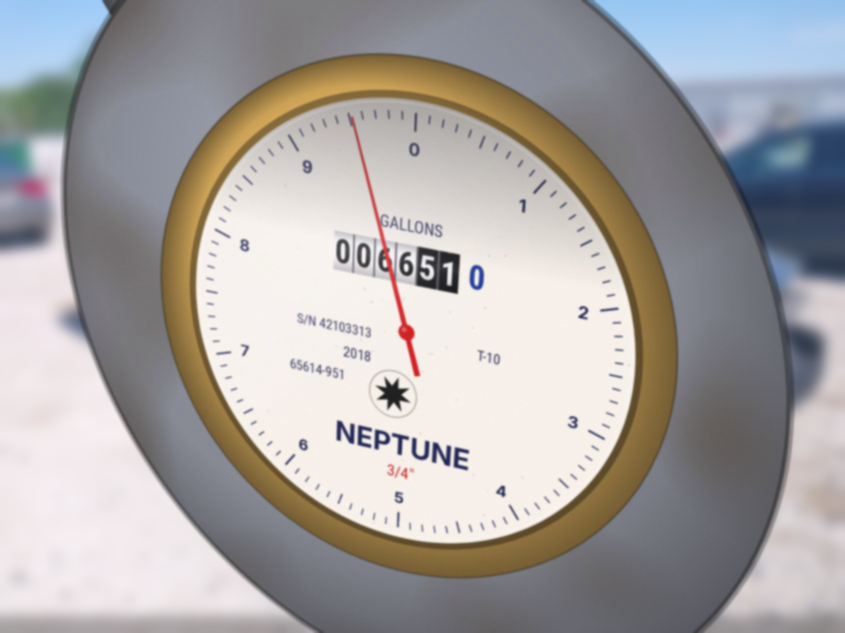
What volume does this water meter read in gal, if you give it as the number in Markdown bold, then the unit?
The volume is **66509.5** gal
